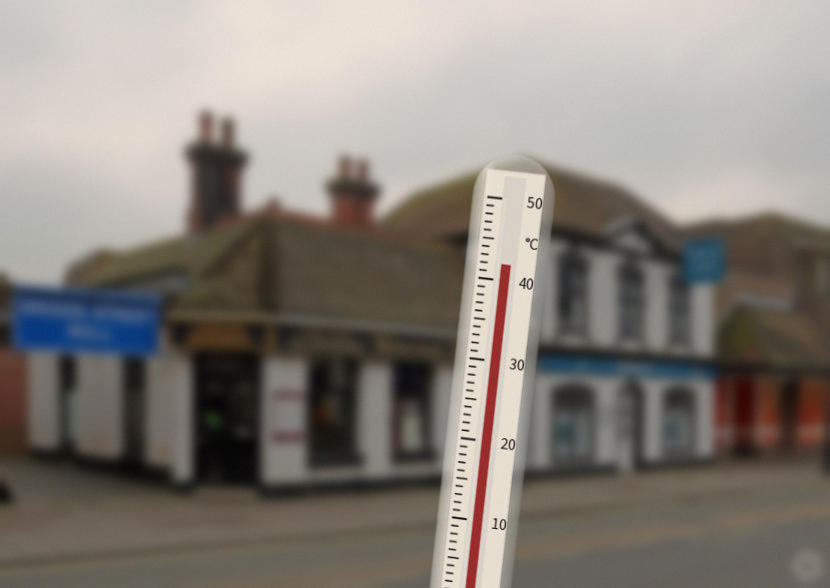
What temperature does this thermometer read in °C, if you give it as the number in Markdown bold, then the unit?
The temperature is **42** °C
